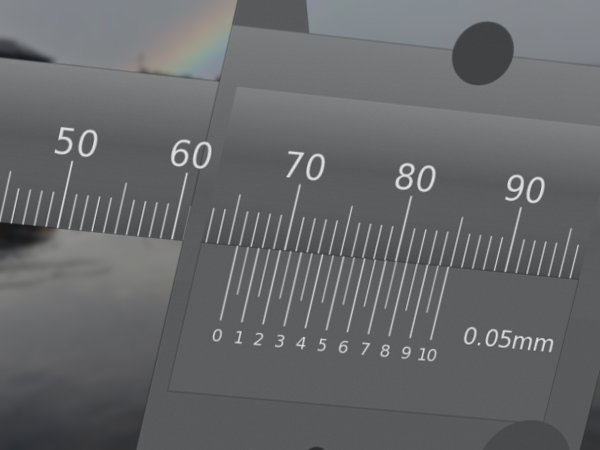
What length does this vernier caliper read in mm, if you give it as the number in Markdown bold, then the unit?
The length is **65.8** mm
